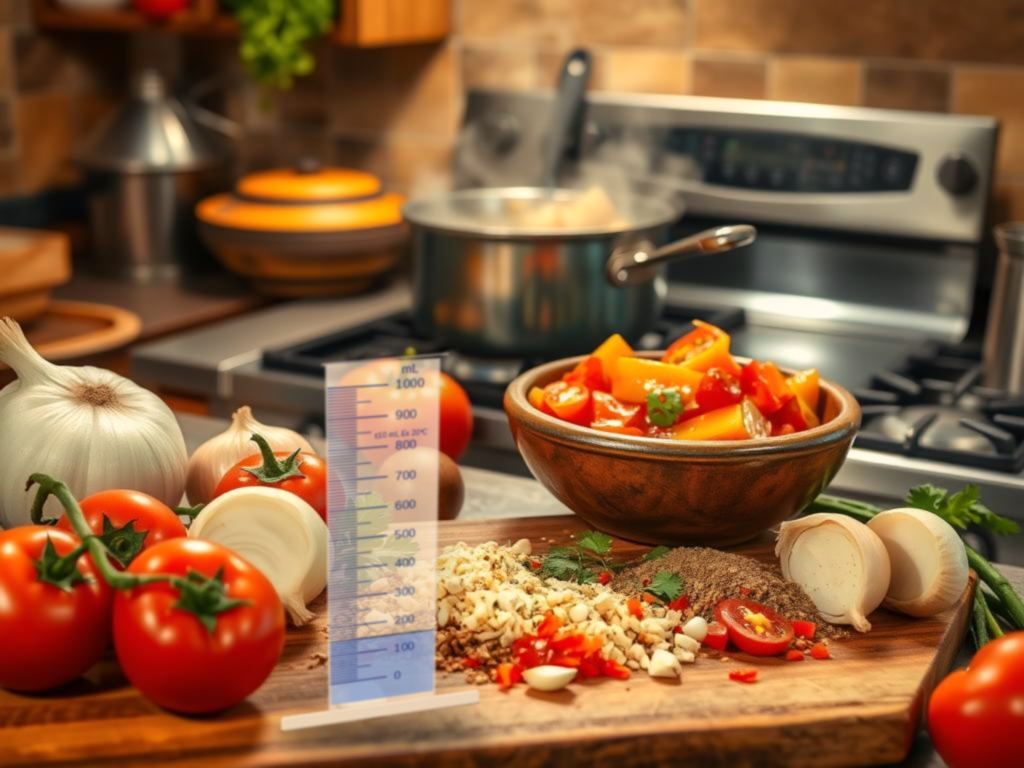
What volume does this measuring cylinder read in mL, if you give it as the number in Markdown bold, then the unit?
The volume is **150** mL
